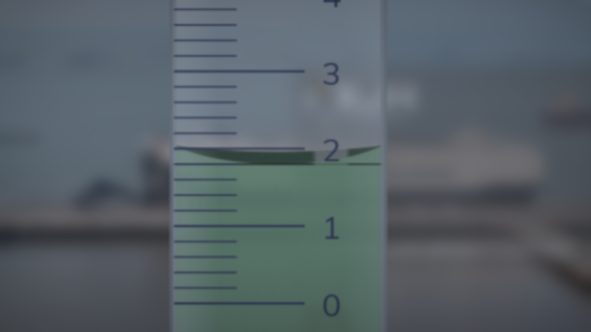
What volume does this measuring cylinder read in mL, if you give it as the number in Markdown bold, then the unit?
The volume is **1.8** mL
